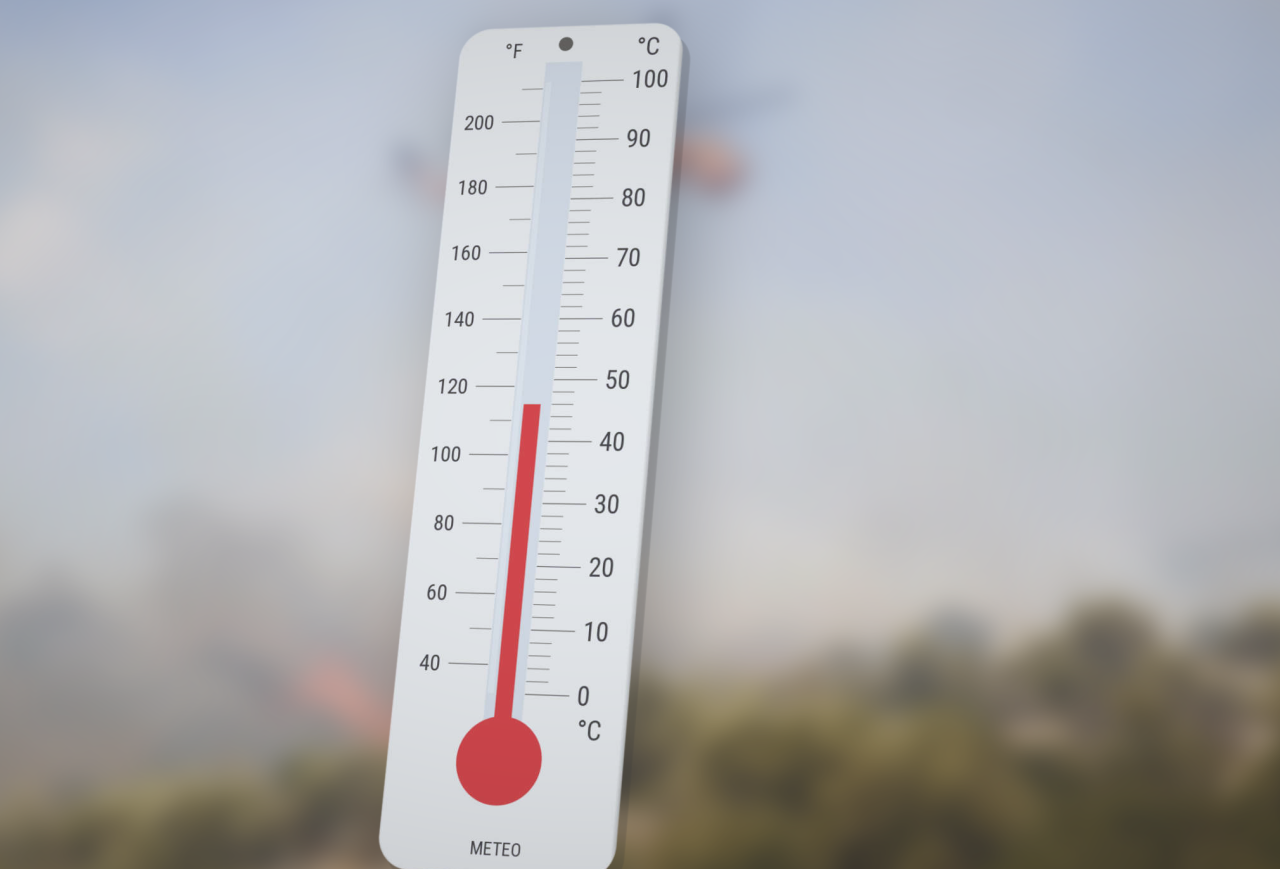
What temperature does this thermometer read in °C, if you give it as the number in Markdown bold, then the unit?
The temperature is **46** °C
